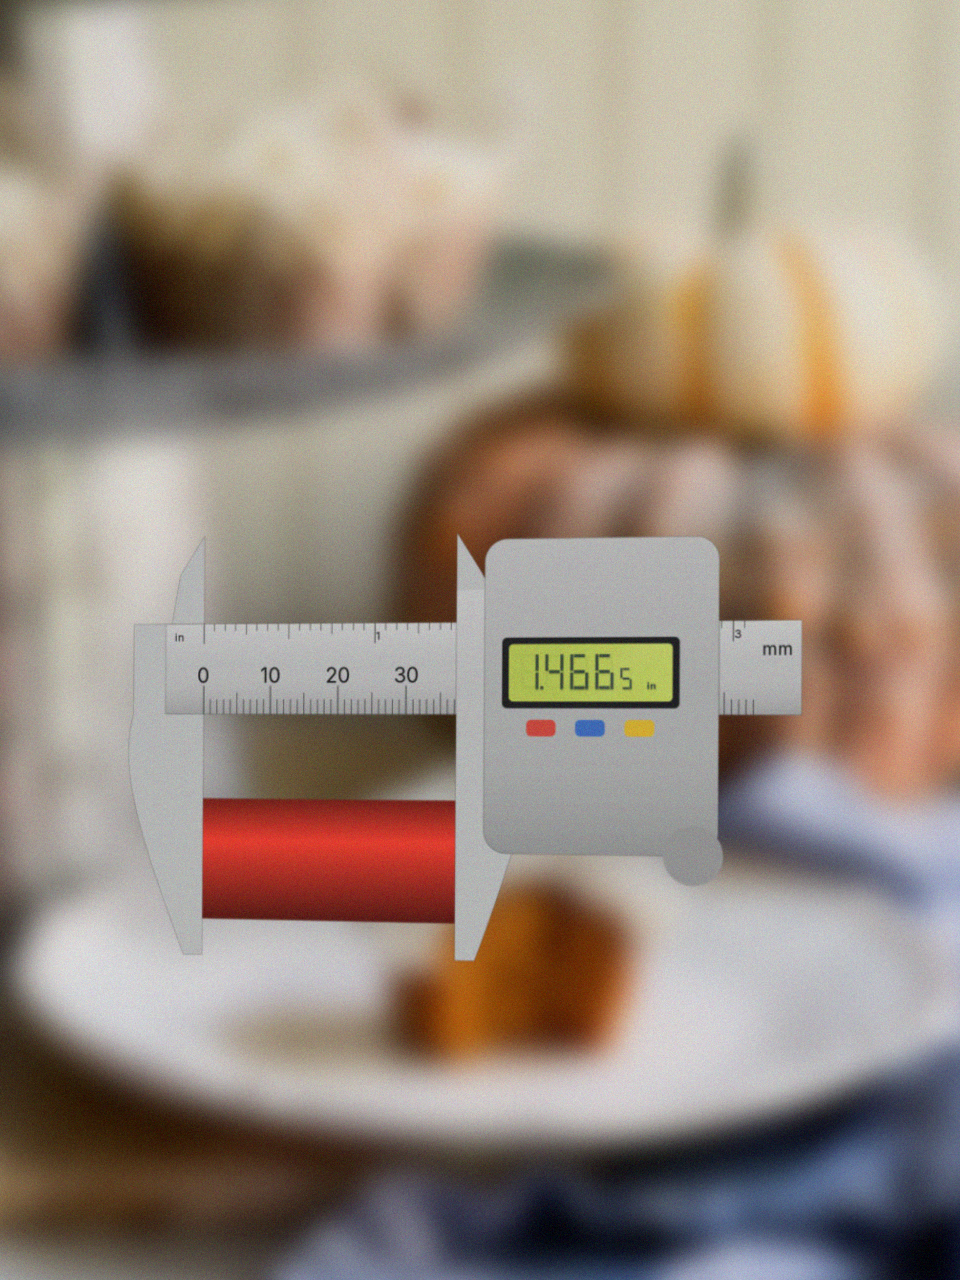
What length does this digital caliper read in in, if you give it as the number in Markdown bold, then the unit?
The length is **1.4665** in
